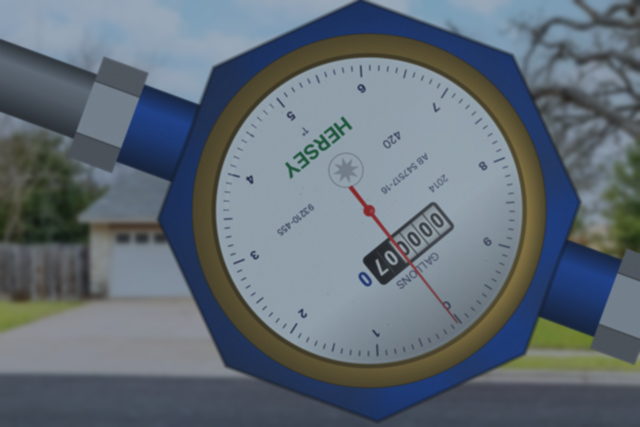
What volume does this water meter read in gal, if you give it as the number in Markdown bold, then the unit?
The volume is **70.0** gal
